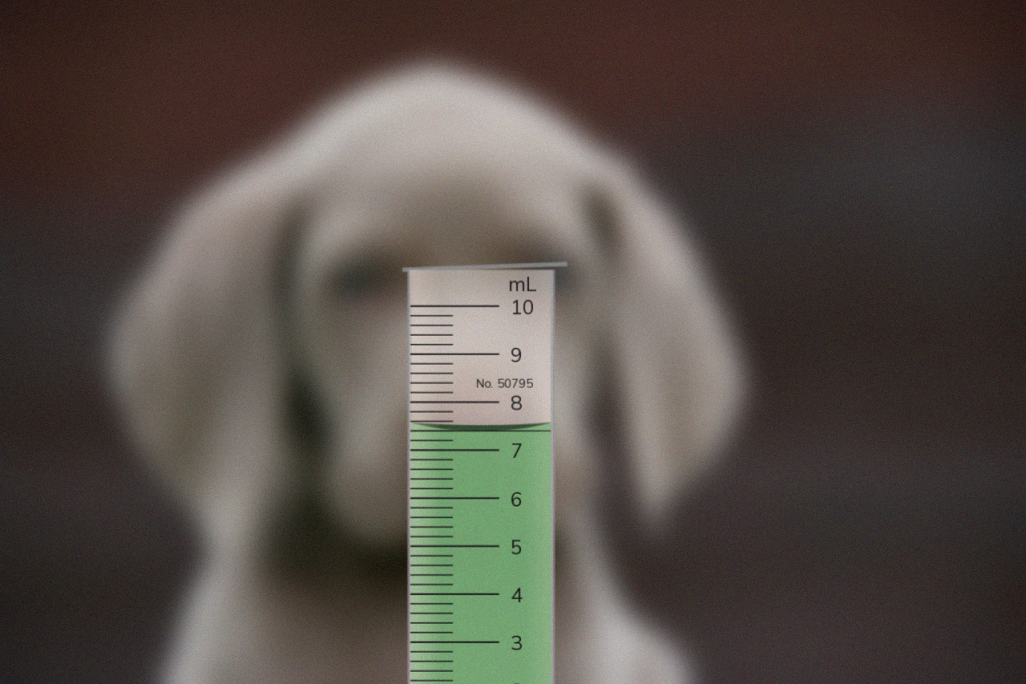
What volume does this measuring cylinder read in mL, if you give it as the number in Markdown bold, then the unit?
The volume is **7.4** mL
